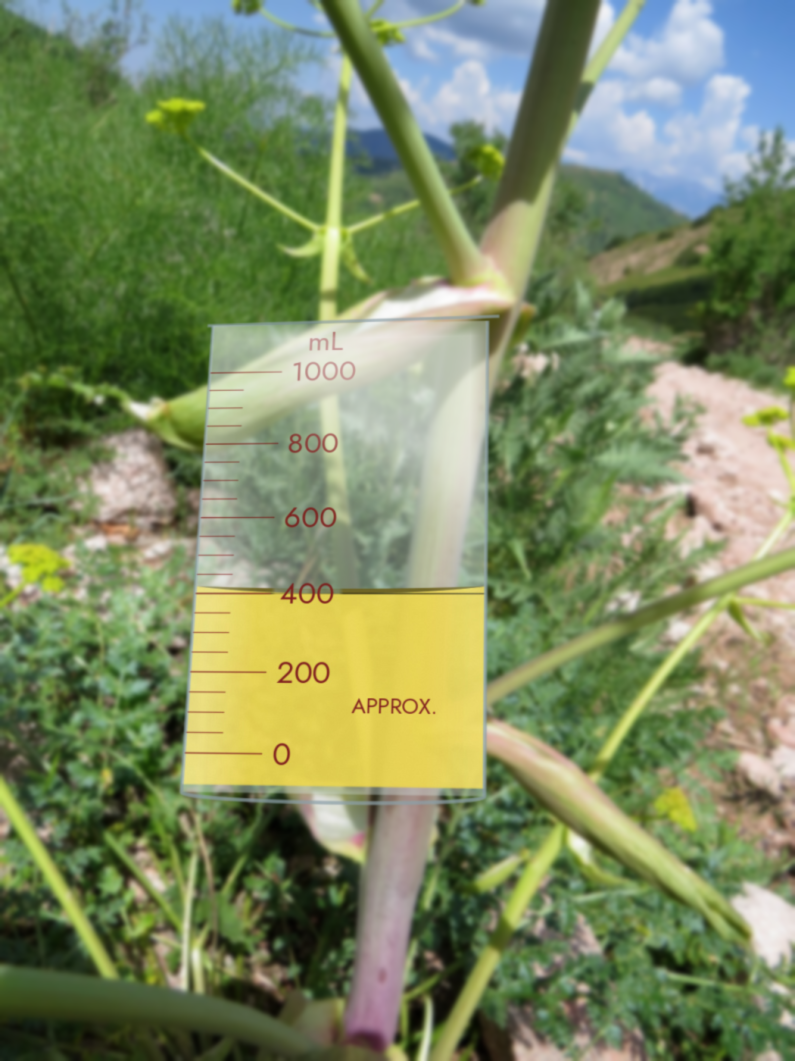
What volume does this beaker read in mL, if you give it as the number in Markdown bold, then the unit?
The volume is **400** mL
